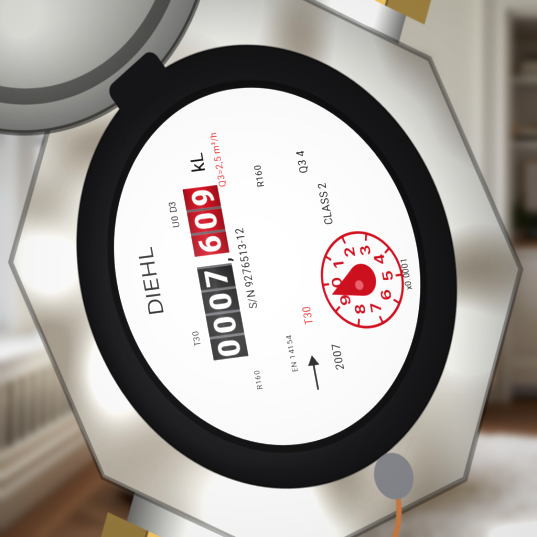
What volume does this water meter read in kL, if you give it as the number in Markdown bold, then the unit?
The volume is **7.6089** kL
